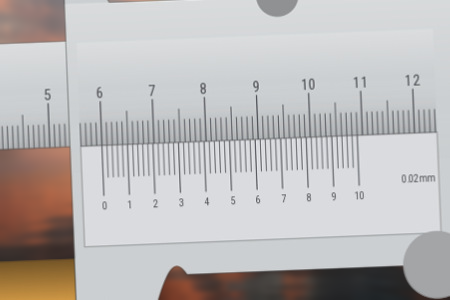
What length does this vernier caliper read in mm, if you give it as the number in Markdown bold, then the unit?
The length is **60.0** mm
